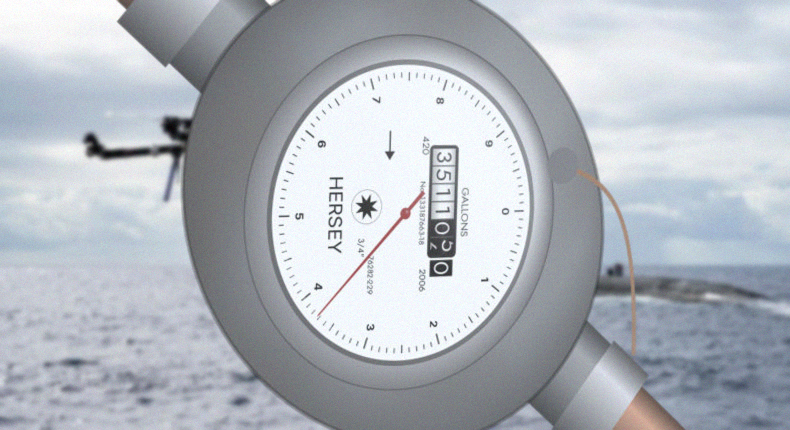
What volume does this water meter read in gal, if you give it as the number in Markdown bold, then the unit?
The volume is **3511053.7** gal
